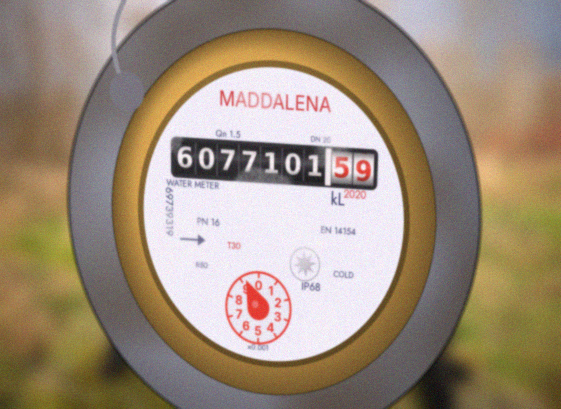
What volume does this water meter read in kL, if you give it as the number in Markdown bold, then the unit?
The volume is **6077101.589** kL
